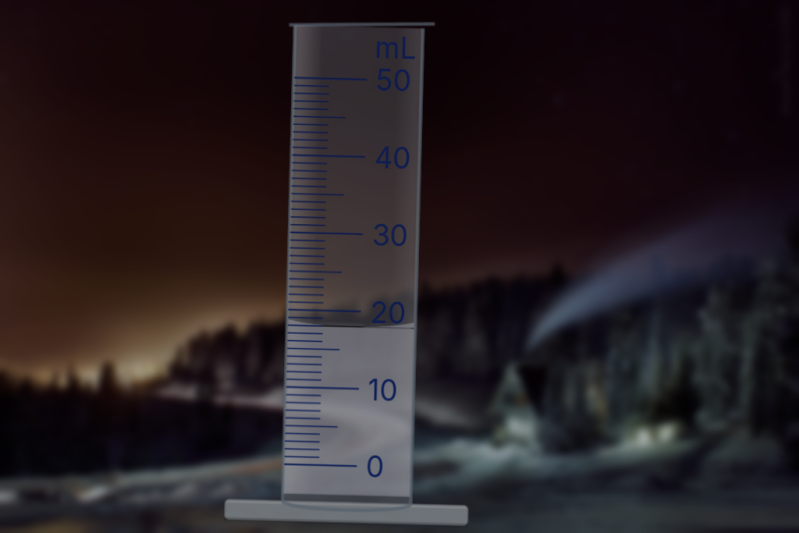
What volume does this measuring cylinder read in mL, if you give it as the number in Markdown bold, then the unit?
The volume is **18** mL
